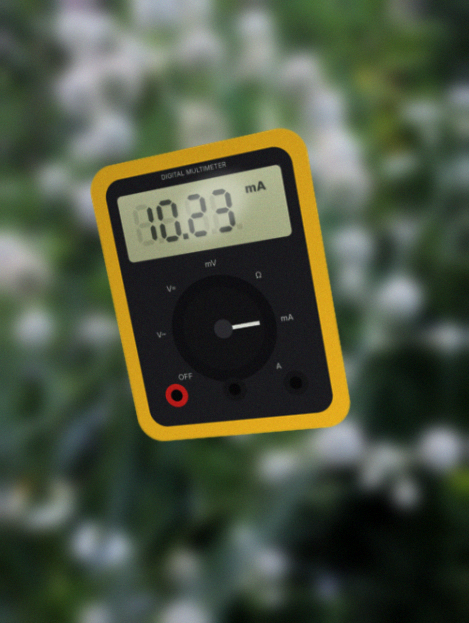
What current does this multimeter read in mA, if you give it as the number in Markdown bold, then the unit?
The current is **10.23** mA
